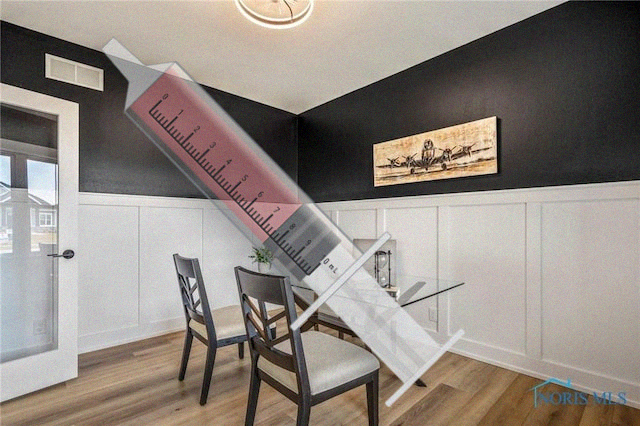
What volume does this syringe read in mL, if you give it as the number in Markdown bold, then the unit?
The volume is **7.6** mL
